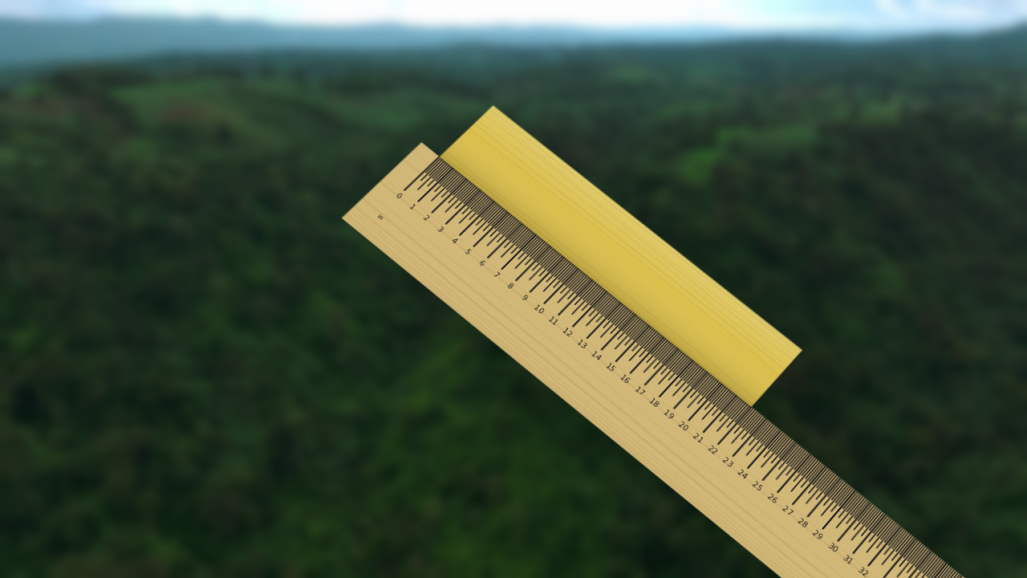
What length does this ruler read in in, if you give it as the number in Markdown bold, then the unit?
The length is **22** in
